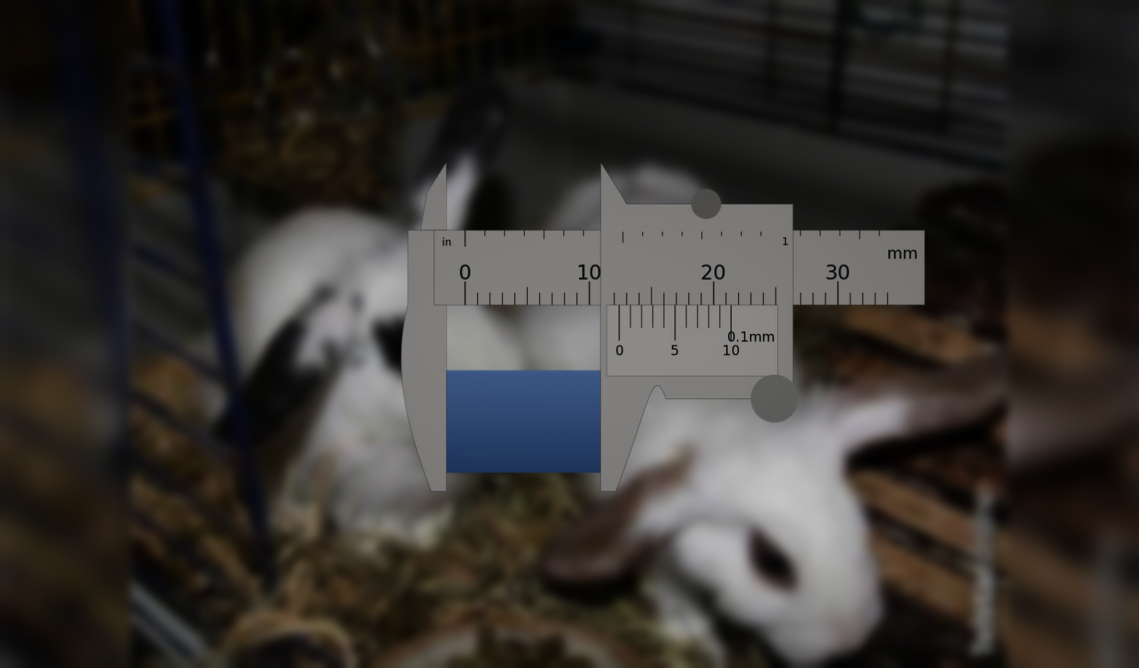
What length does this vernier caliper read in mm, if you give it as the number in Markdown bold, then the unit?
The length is **12.4** mm
